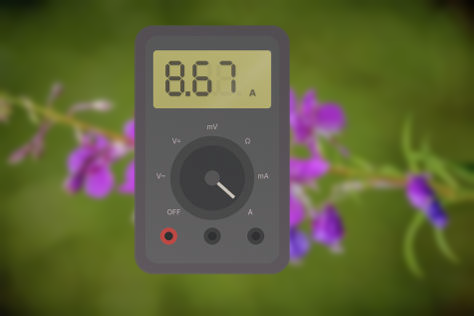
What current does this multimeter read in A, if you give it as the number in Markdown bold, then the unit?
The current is **8.67** A
